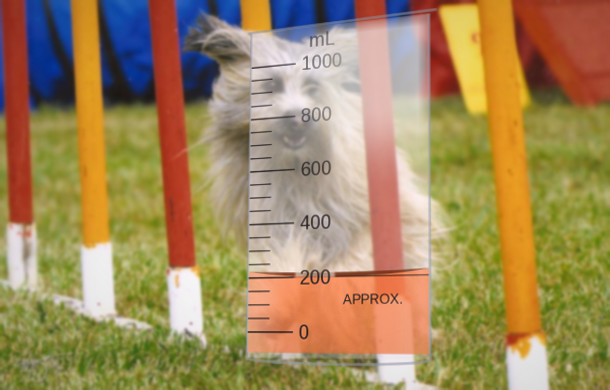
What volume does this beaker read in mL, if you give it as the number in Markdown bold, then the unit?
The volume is **200** mL
